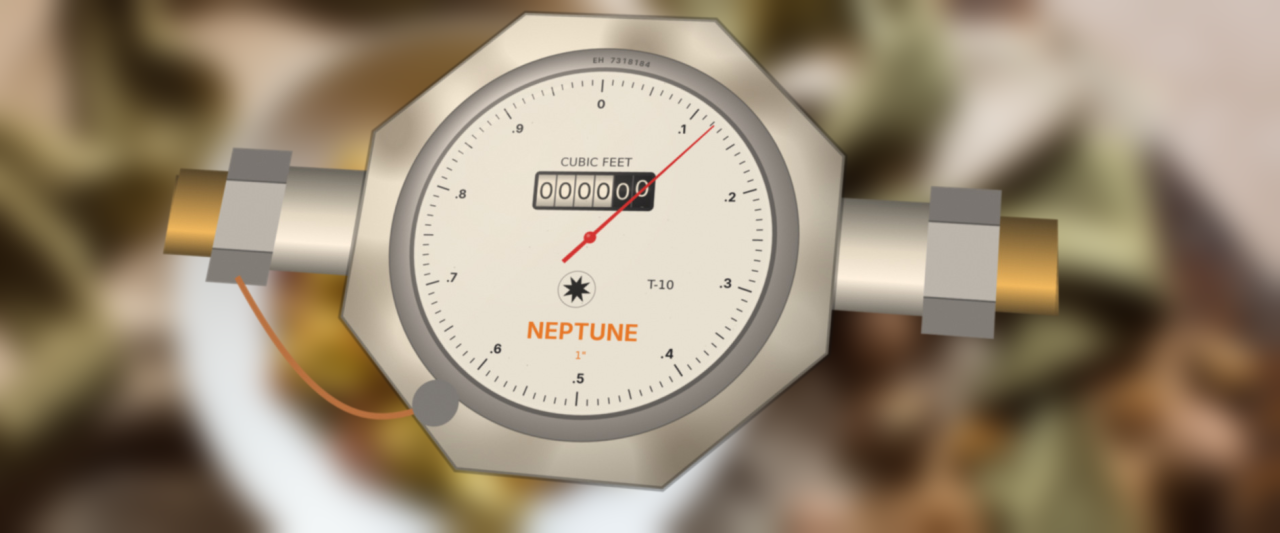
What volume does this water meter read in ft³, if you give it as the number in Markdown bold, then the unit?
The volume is **0.12** ft³
